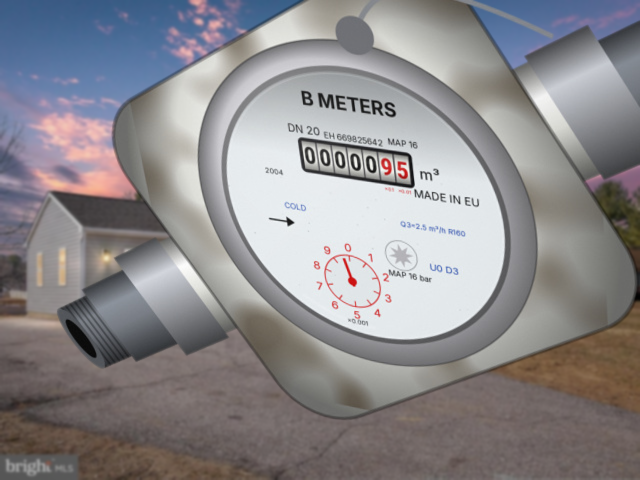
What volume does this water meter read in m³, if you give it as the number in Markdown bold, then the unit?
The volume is **0.949** m³
